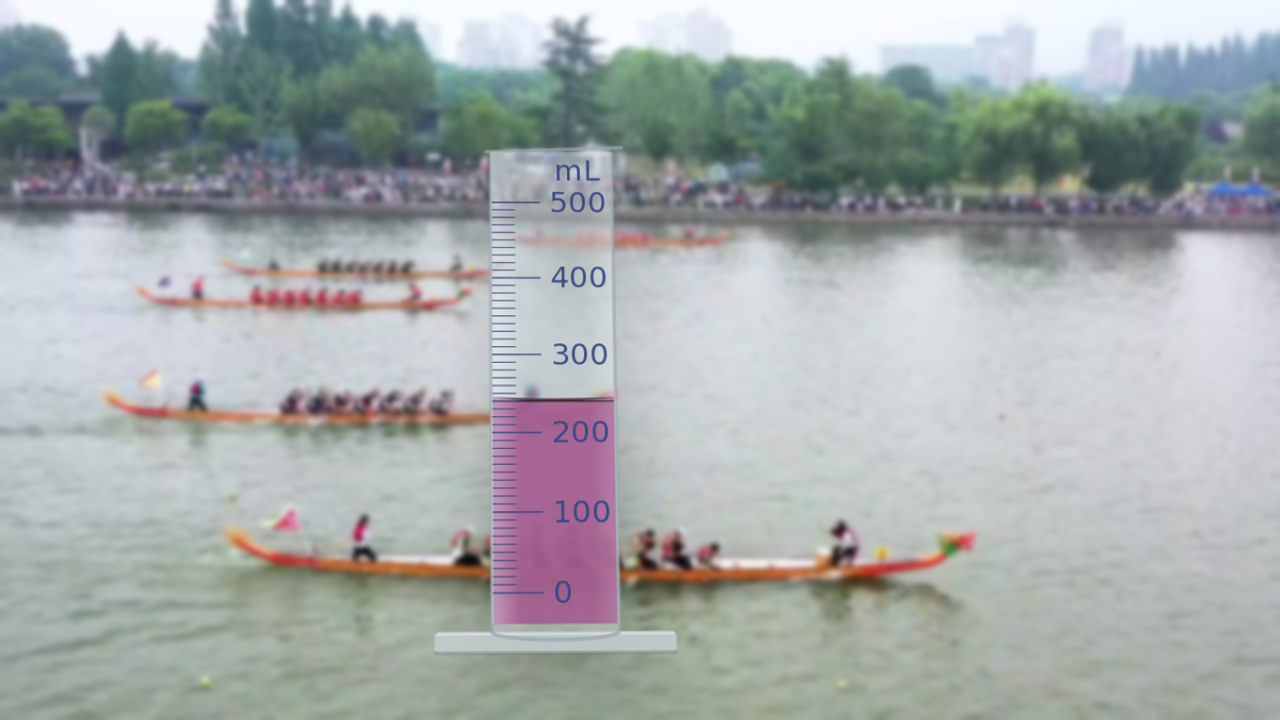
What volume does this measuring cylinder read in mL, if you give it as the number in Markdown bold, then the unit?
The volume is **240** mL
